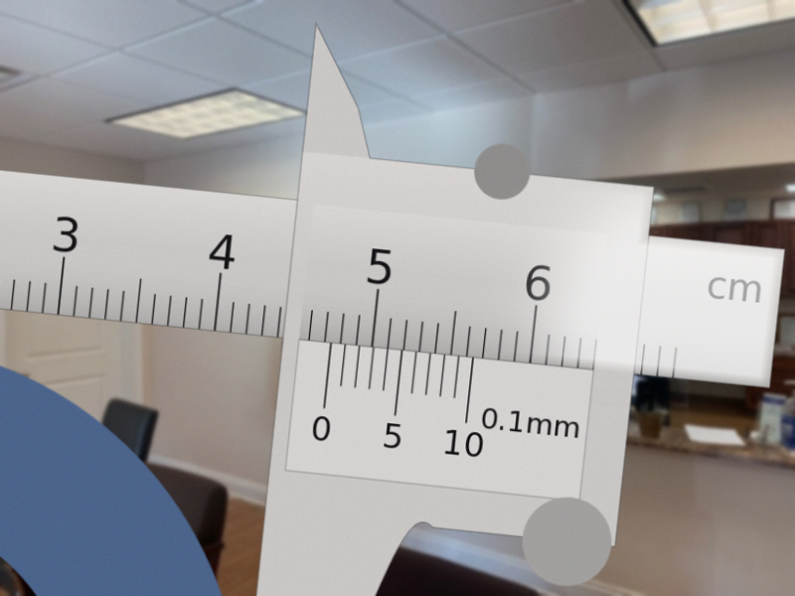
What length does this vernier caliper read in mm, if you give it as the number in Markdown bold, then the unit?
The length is **47.4** mm
